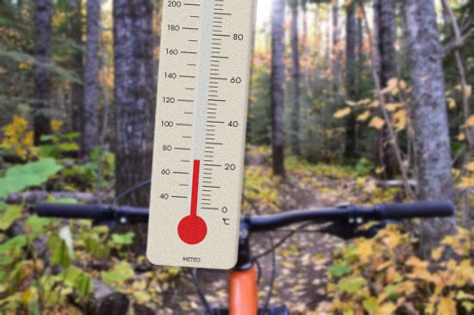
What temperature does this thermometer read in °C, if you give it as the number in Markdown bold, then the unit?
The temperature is **22** °C
